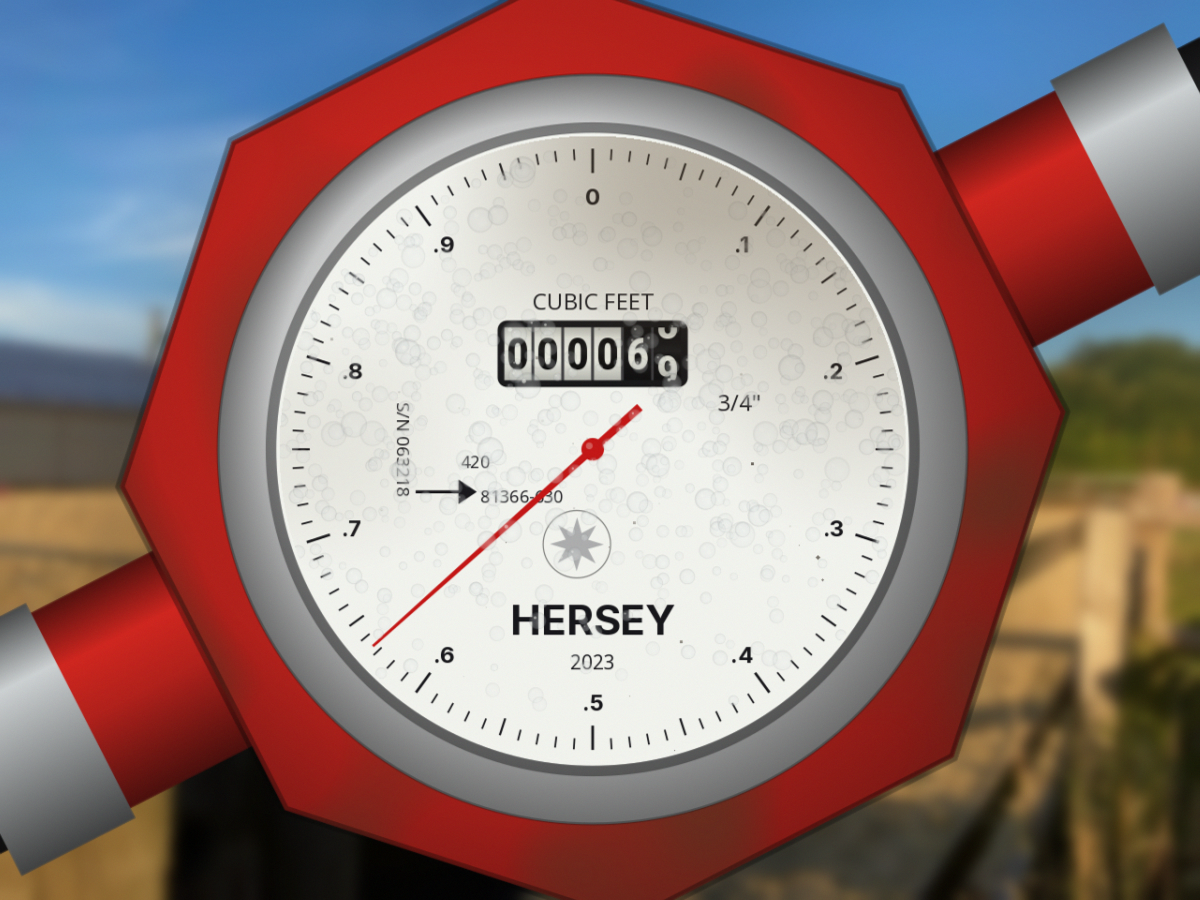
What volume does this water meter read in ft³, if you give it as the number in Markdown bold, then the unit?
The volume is **68.63** ft³
